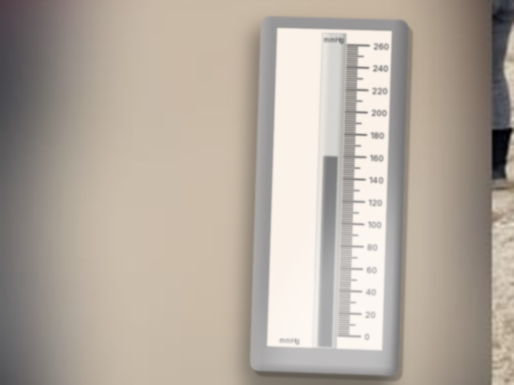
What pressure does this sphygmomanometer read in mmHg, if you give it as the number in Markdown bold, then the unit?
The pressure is **160** mmHg
